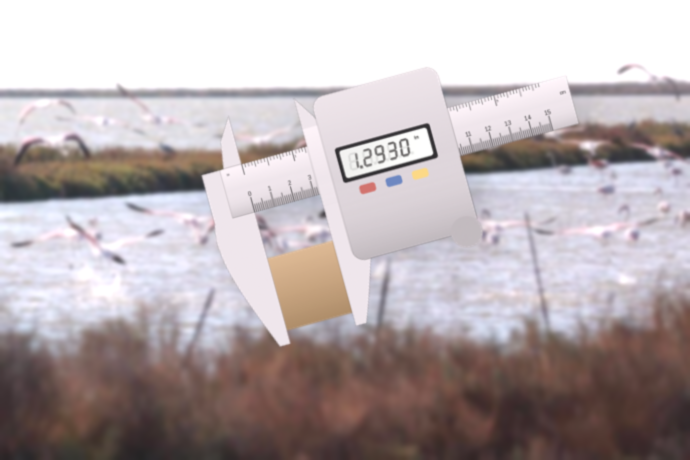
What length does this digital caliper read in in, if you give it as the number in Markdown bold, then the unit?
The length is **1.2930** in
